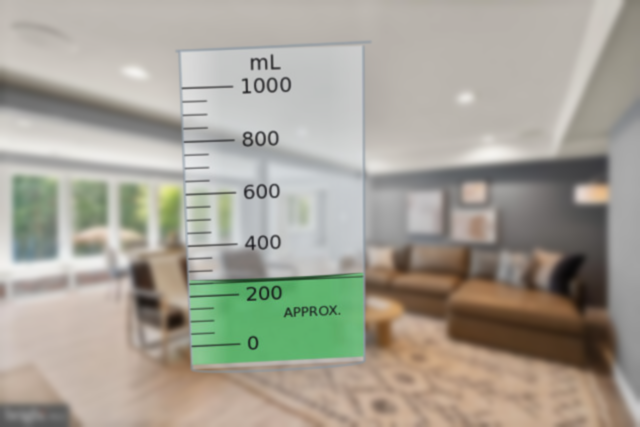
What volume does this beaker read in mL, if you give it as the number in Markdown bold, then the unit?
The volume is **250** mL
